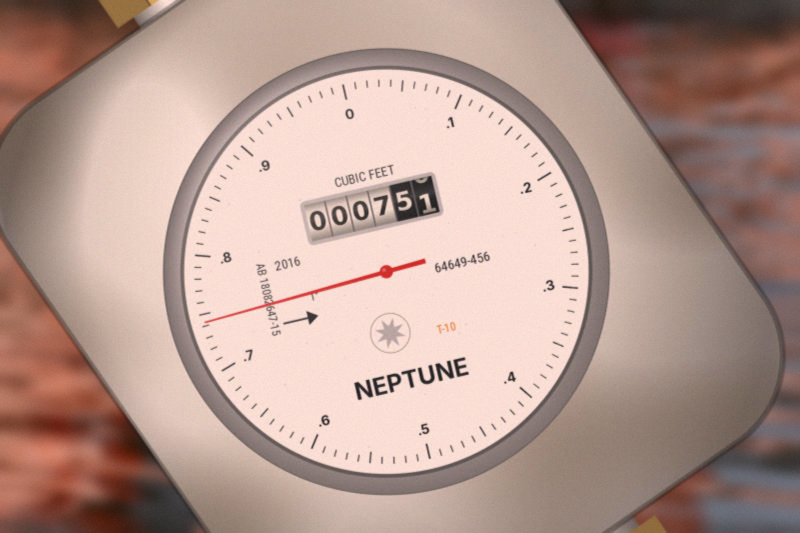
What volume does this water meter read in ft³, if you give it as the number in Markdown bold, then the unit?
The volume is **750.74** ft³
